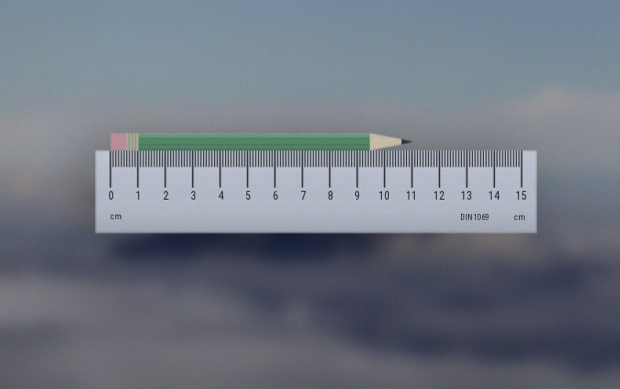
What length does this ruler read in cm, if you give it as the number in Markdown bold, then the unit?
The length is **11** cm
